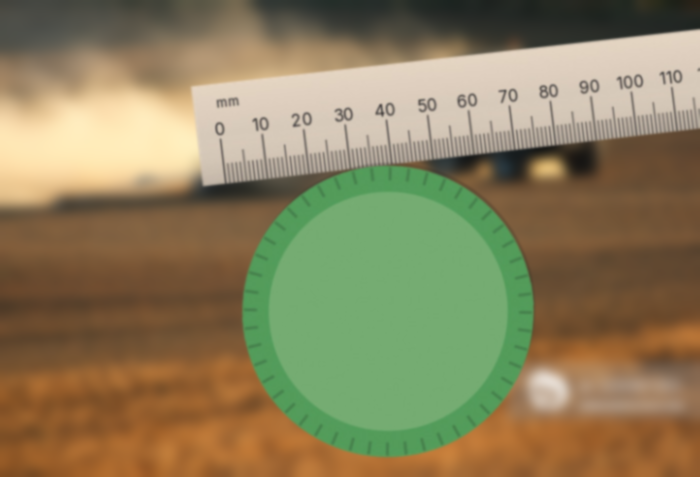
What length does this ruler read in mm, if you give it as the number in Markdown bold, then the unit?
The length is **70** mm
